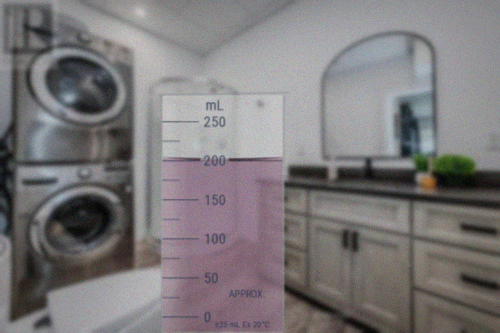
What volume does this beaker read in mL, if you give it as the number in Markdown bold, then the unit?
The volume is **200** mL
